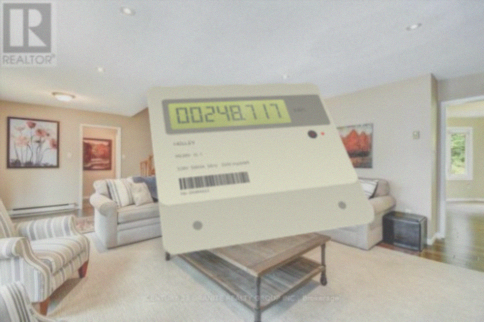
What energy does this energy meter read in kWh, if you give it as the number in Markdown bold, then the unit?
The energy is **248.717** kWh
